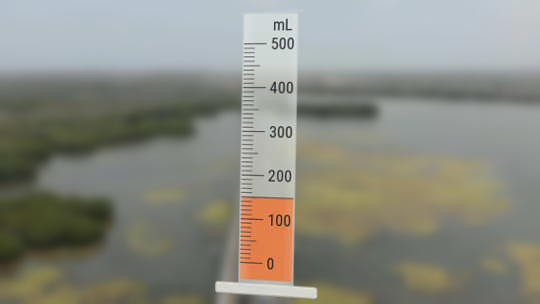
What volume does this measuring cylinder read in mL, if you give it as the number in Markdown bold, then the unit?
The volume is **150** mL
